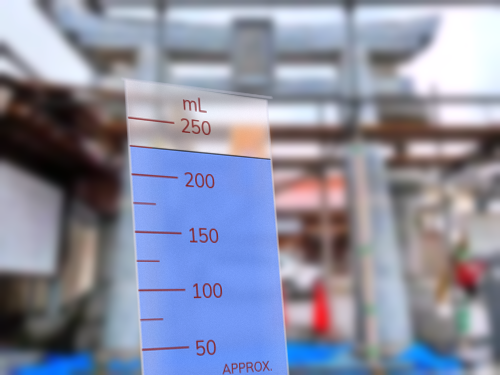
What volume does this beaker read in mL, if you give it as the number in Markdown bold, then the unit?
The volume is **225** mL
